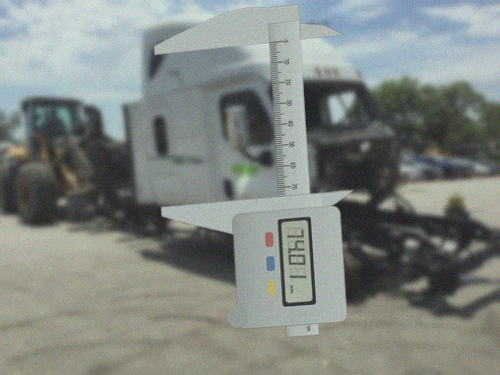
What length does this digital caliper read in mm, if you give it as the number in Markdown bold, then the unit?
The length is **74.01** mm
